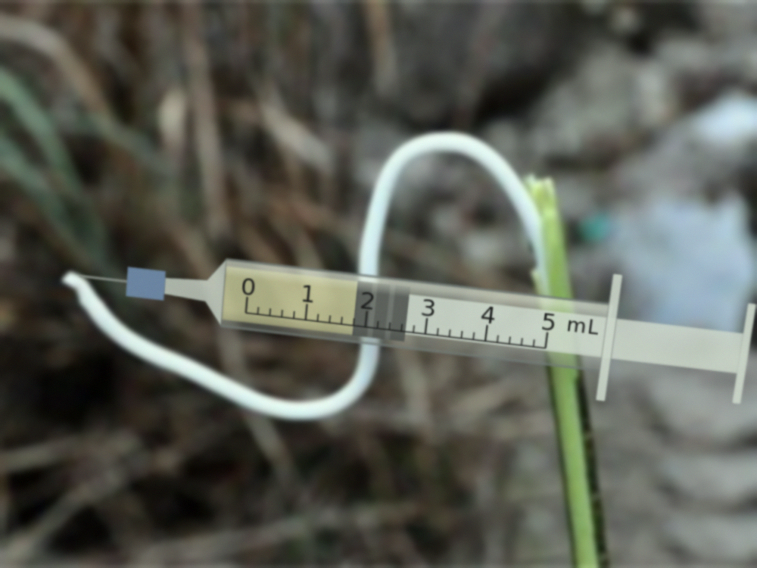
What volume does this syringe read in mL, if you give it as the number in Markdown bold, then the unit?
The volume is **1.8** mL
